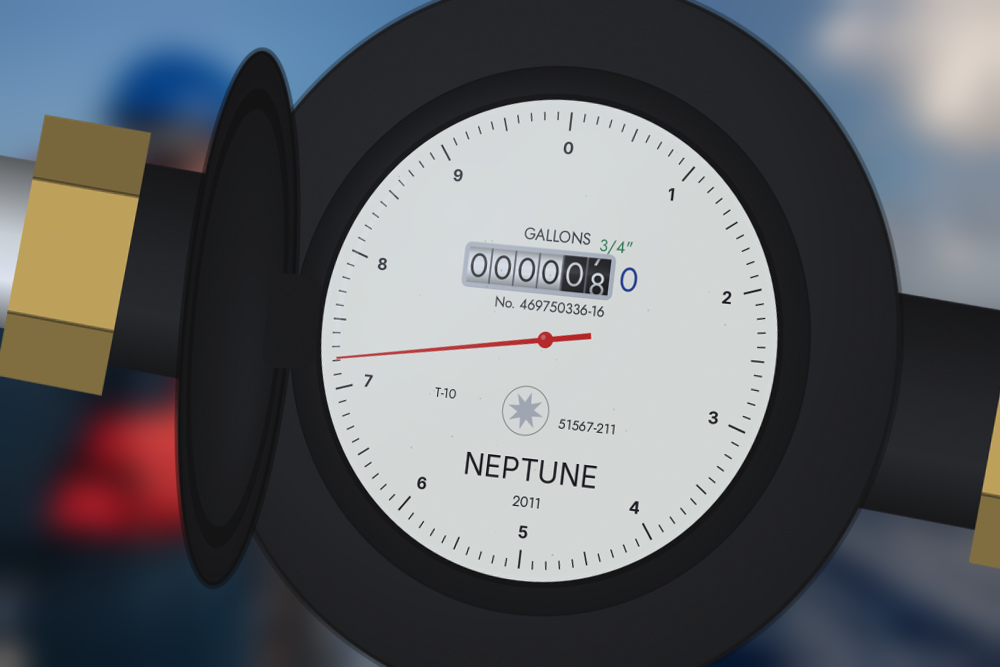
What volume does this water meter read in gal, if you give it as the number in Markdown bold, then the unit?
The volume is **77.2** gal
